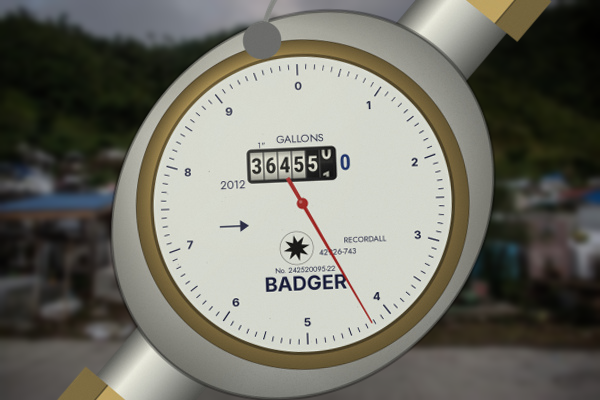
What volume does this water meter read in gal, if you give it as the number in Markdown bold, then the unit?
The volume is **3645504.2** gal
